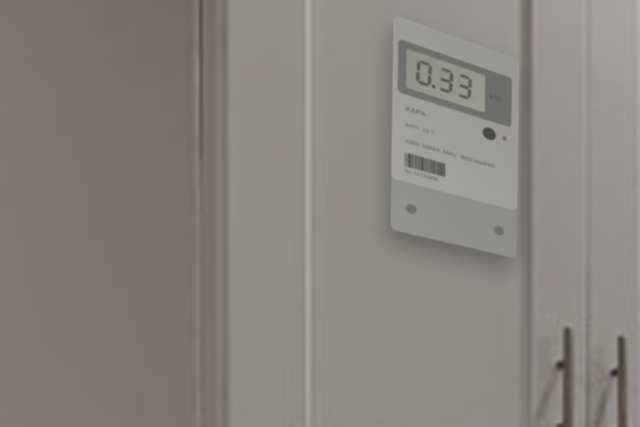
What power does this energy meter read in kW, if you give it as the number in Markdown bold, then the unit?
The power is **0.33** kW
